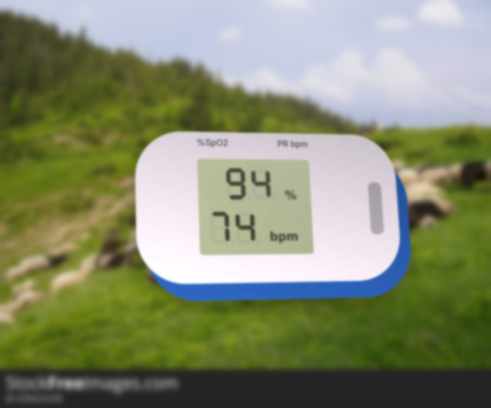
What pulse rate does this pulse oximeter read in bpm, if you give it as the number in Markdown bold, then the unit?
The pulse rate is **74** bpm
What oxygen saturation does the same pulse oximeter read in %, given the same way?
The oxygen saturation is **94** %
